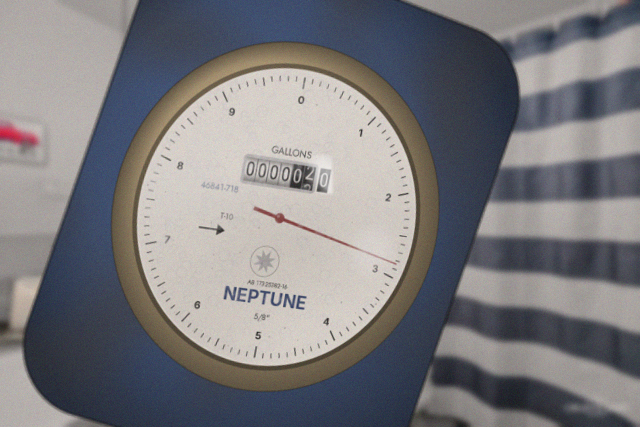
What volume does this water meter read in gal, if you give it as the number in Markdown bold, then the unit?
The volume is **22.8** gal
